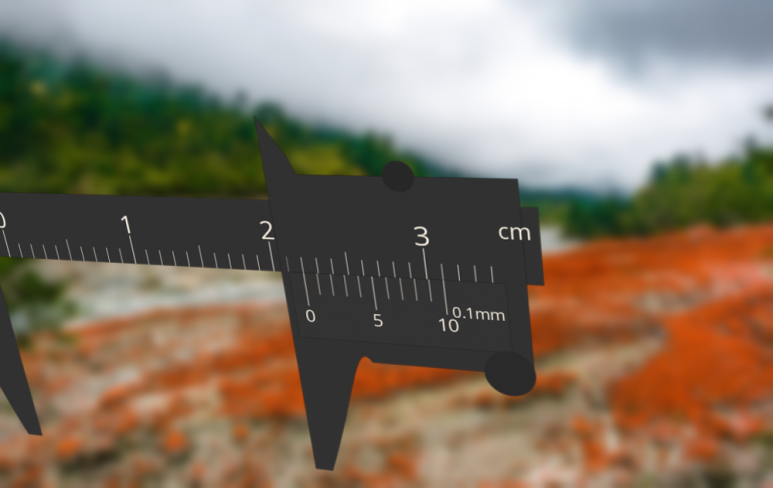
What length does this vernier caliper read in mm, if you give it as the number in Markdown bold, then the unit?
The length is **22.0** mm
